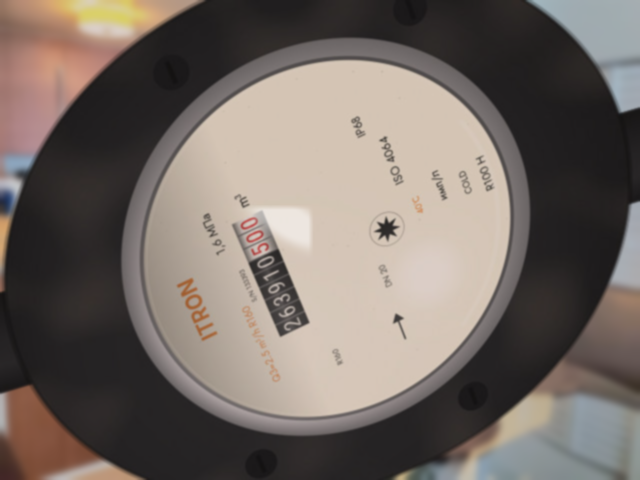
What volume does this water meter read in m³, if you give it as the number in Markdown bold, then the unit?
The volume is **263910.500** m³
